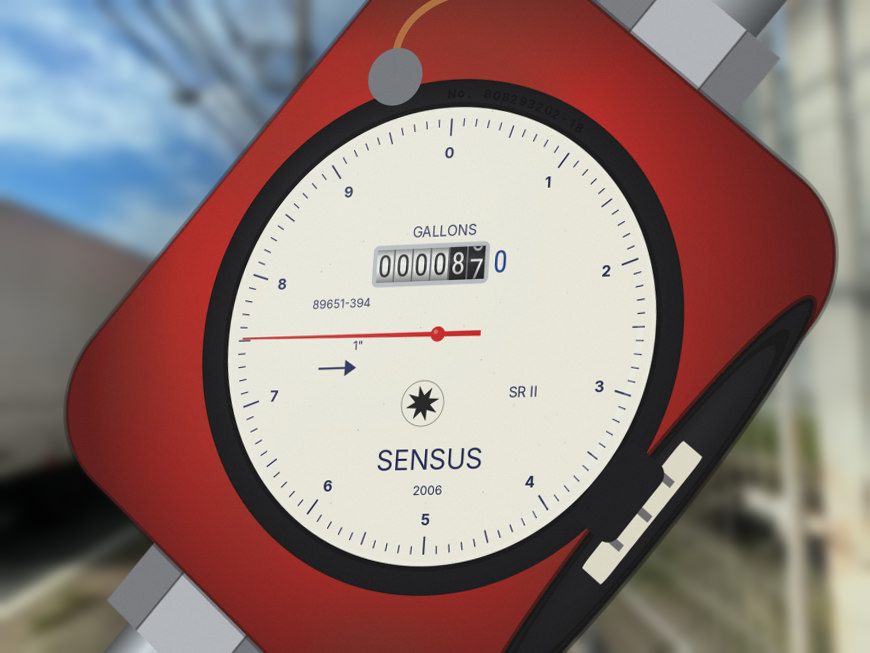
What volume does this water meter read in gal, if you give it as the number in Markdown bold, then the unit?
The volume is **867.5** gal
